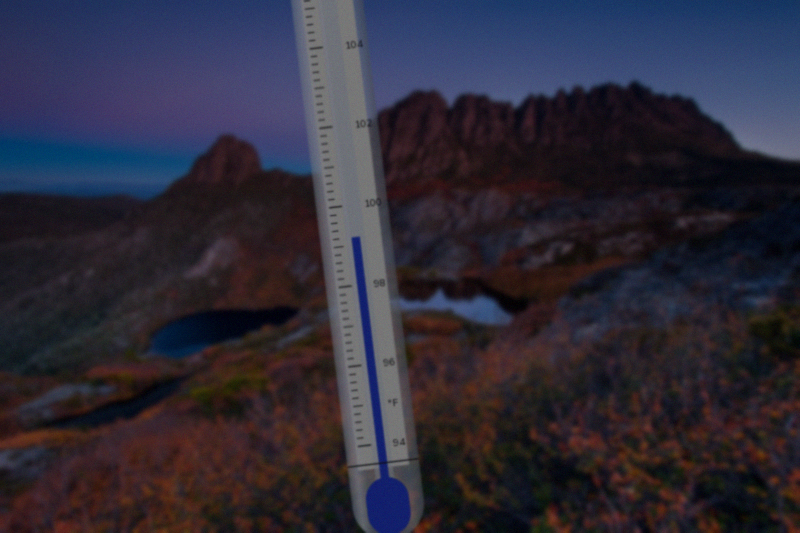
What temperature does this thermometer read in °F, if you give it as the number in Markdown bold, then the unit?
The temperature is **99.2** °F
